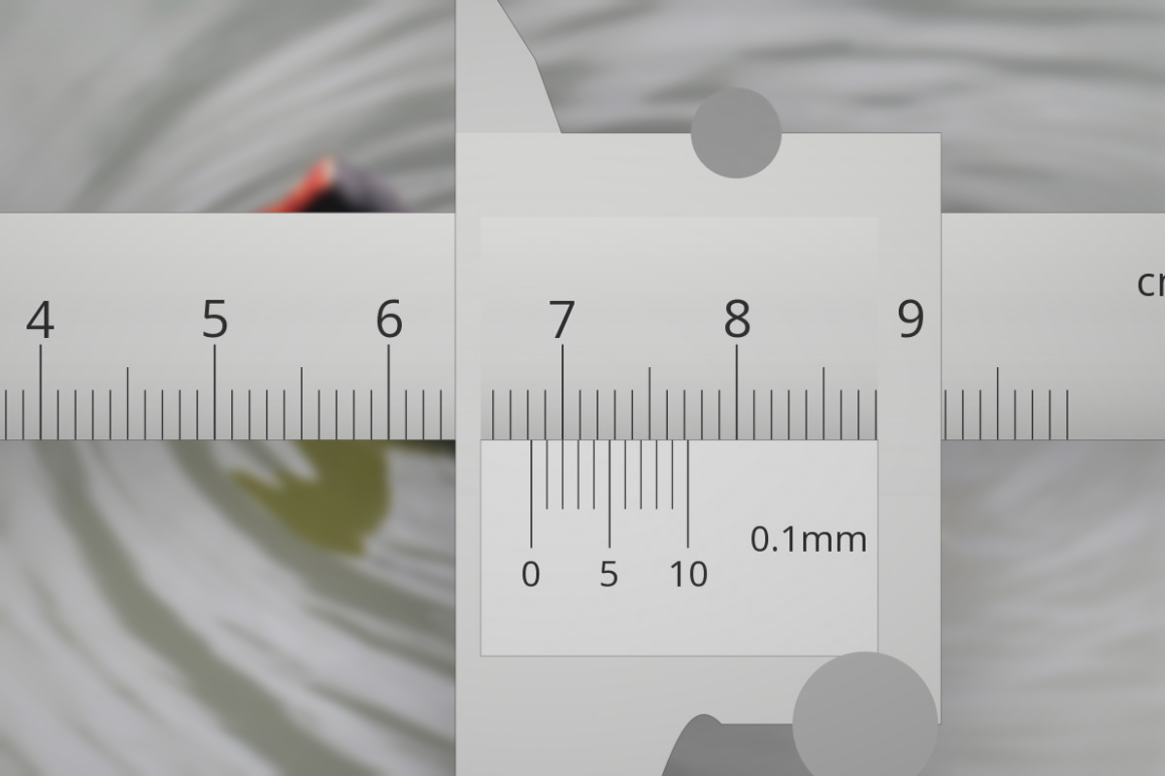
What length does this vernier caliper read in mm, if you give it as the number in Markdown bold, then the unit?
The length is **68.2** mm
